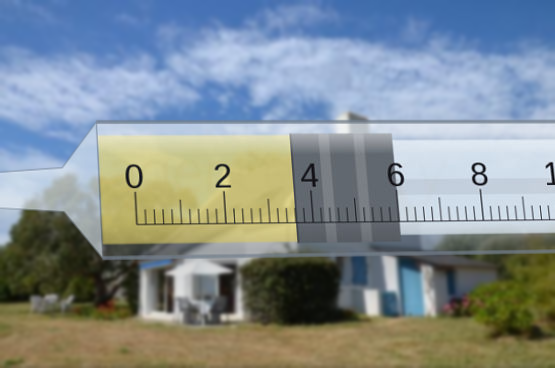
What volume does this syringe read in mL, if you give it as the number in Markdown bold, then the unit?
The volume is **3.6** mL
